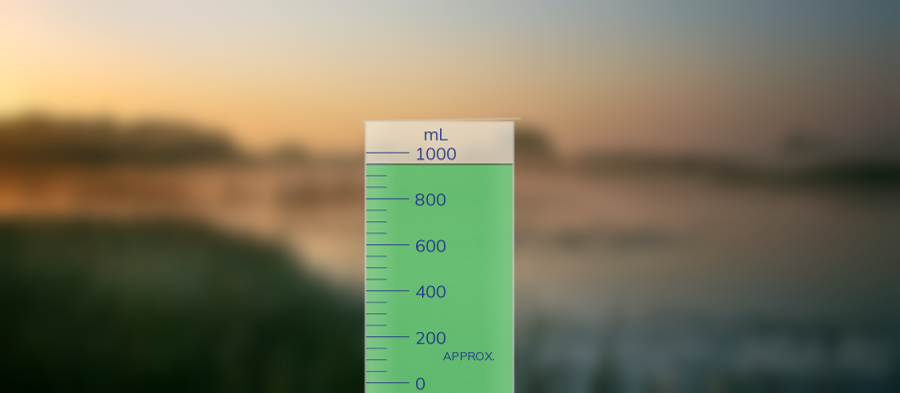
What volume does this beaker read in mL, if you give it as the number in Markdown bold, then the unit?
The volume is **950** mL
